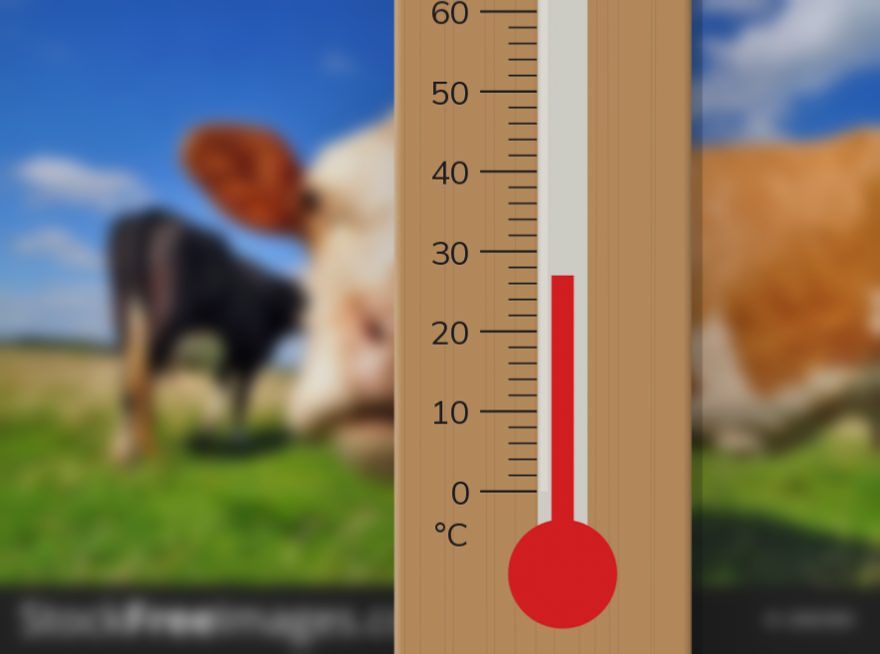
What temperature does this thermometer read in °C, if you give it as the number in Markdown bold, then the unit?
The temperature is **27** °C
